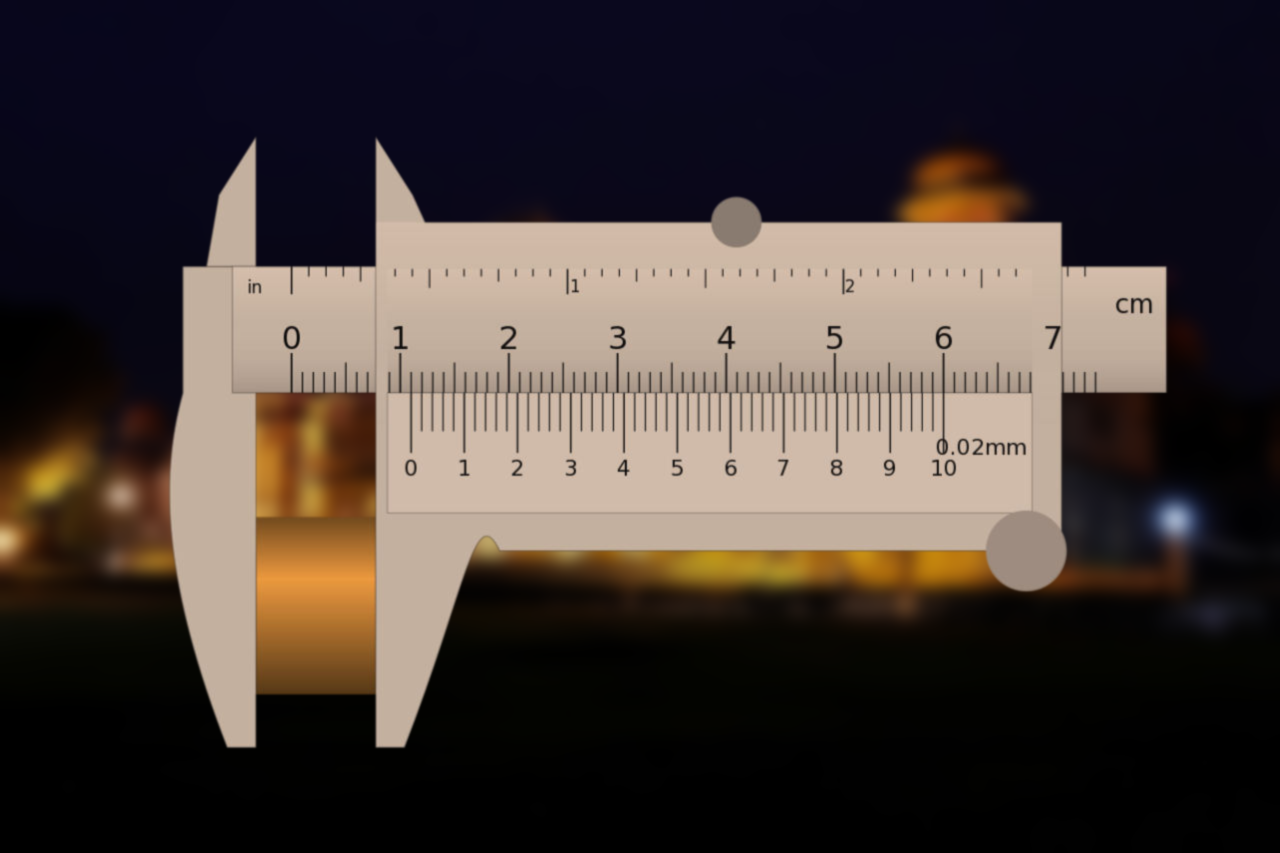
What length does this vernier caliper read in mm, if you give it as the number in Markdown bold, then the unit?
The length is **11.0** mm
